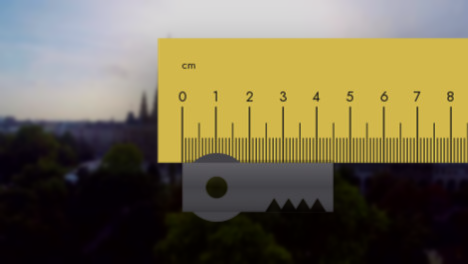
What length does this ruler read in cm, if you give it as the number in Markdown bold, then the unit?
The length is **4.5** cm
